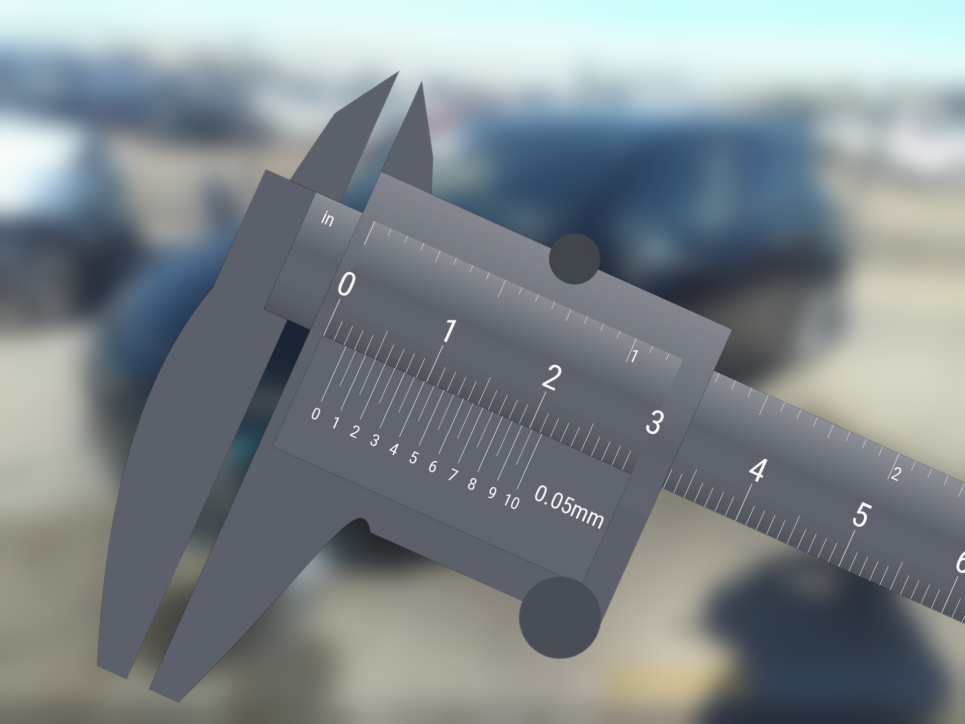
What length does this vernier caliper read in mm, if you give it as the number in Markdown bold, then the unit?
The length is **2.2** mm
